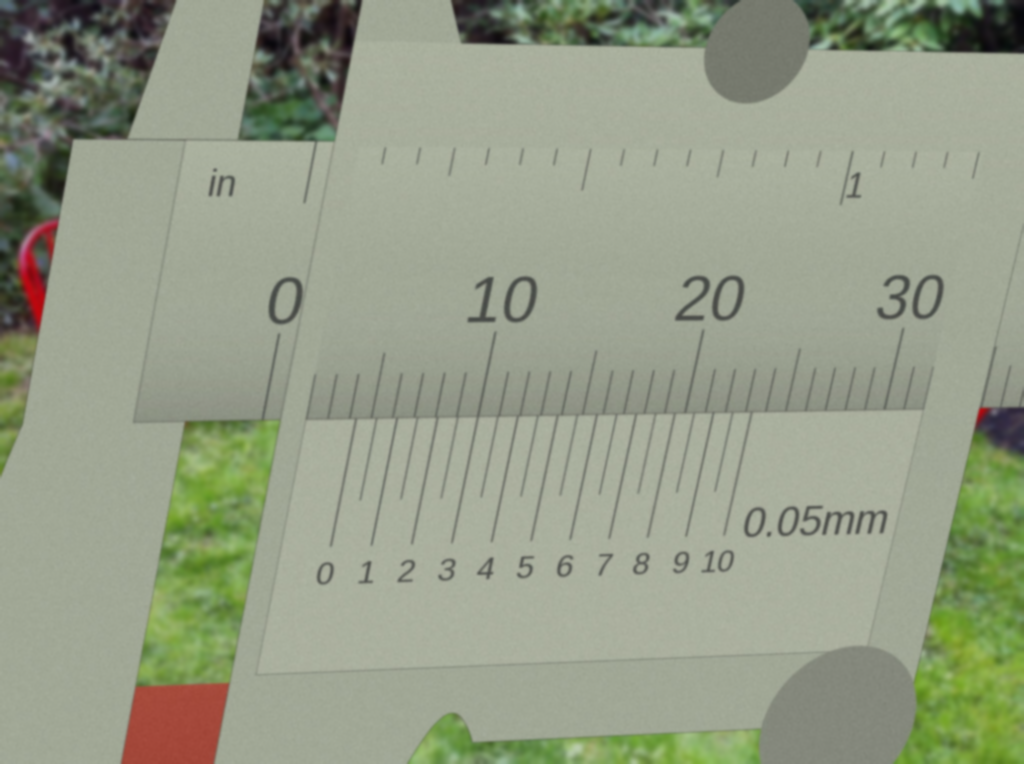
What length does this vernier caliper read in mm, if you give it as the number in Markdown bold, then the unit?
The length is **4.3** mm
